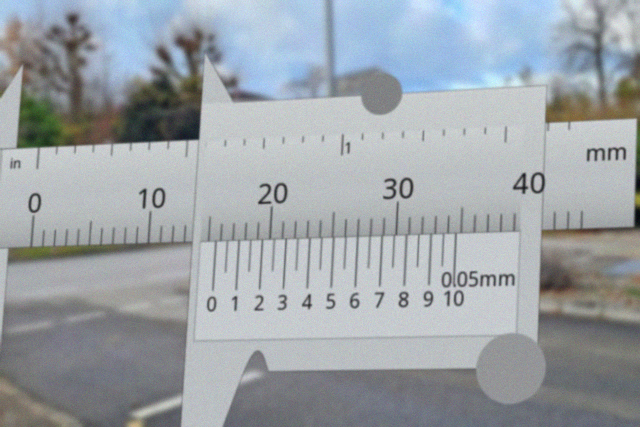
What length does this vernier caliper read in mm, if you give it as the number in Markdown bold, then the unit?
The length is **15.6** mm
